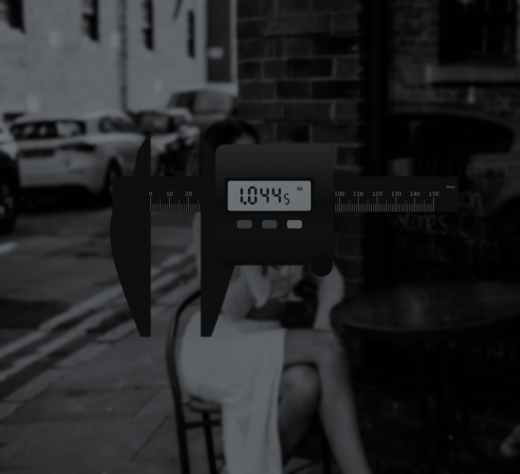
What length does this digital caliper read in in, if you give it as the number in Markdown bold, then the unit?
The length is **1.0445** in
